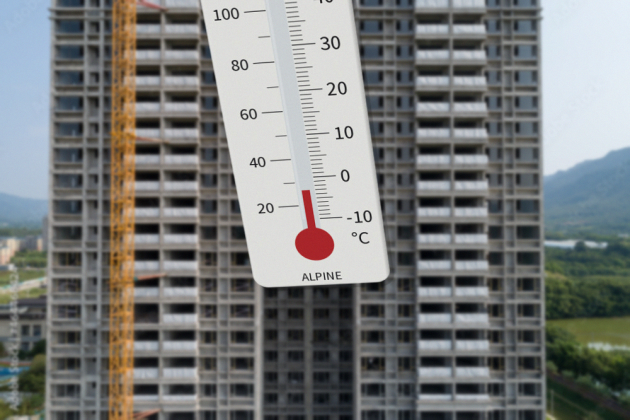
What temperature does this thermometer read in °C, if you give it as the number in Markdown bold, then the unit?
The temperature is **-3** °C
